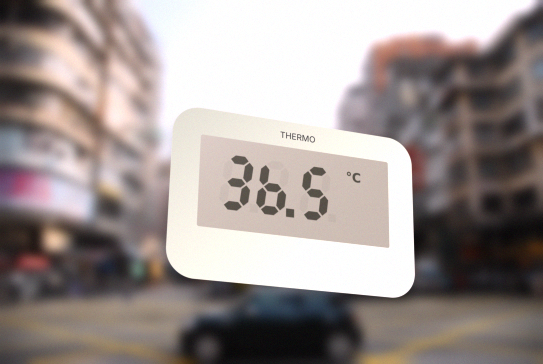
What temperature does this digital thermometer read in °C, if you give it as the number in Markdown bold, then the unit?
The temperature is **36.5** °C
